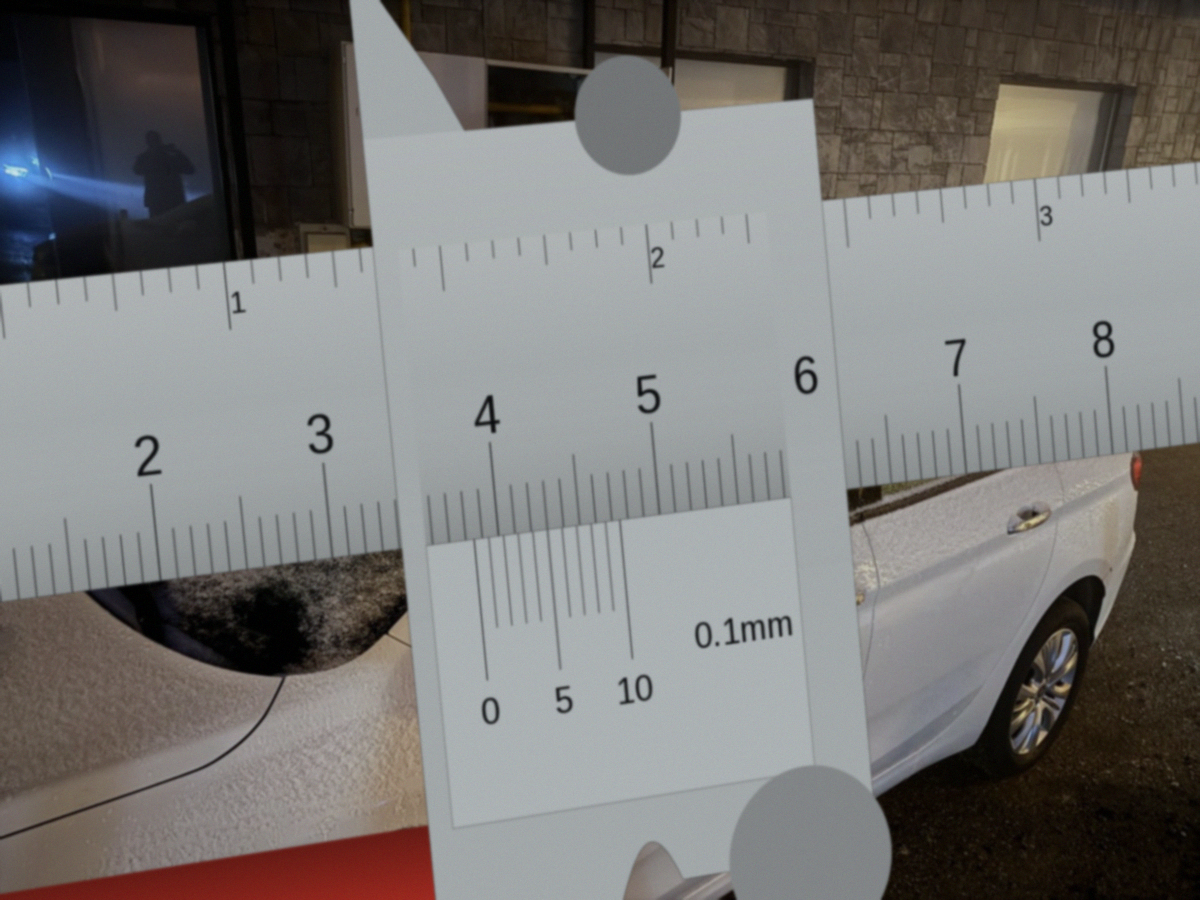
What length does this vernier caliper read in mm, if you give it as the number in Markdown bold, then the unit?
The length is **38.5** mm
